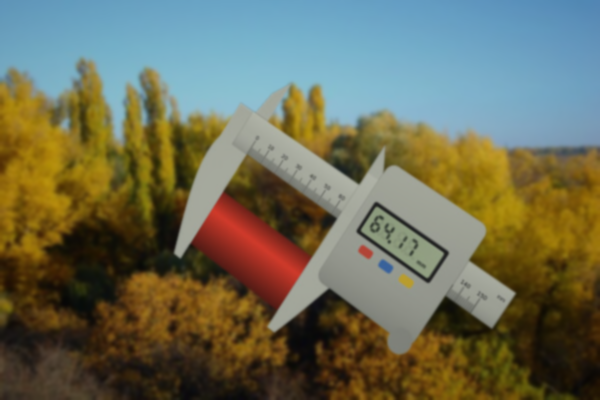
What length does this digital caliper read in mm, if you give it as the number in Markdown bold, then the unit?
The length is **64.17** mm
